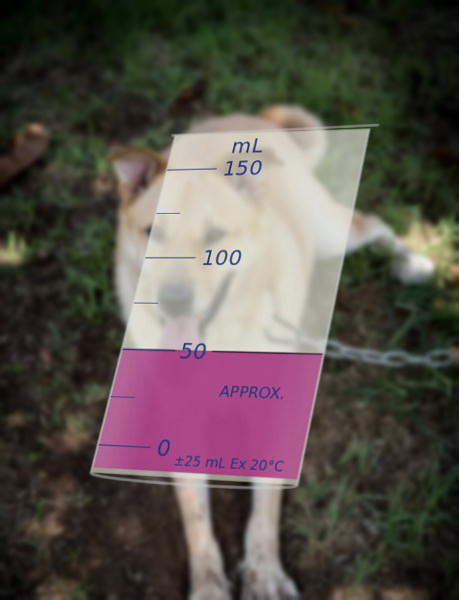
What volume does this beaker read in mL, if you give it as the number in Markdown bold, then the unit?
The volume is **50** mL
